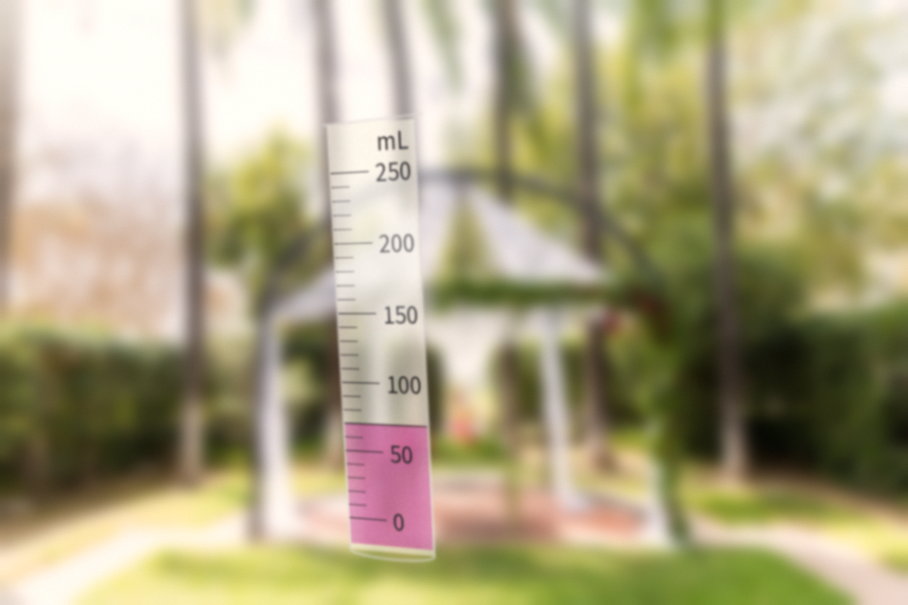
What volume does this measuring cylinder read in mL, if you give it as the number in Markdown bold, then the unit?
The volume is **70** mL
